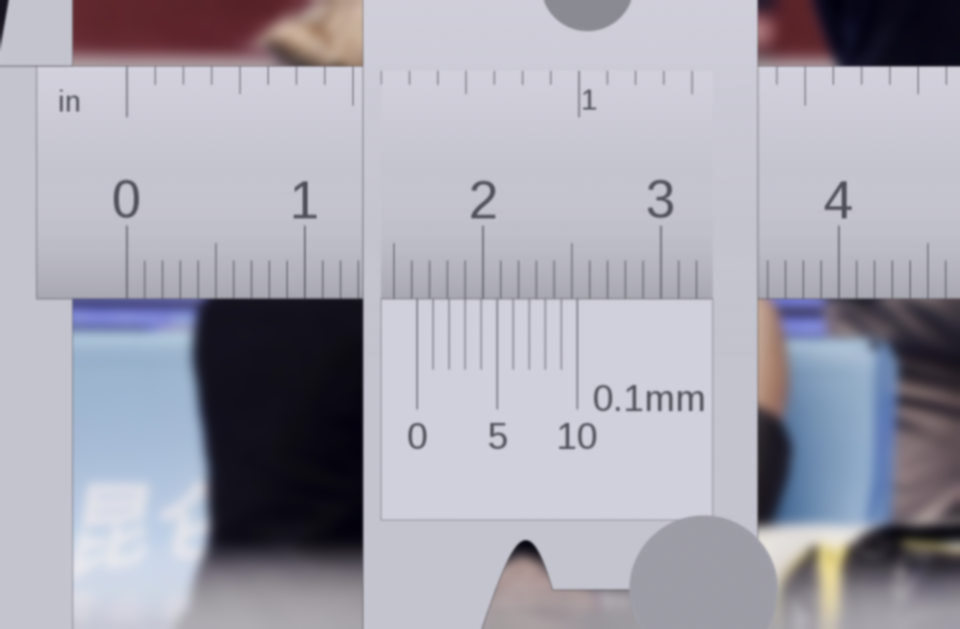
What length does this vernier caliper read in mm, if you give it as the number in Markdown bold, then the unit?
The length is **16.3** mm
